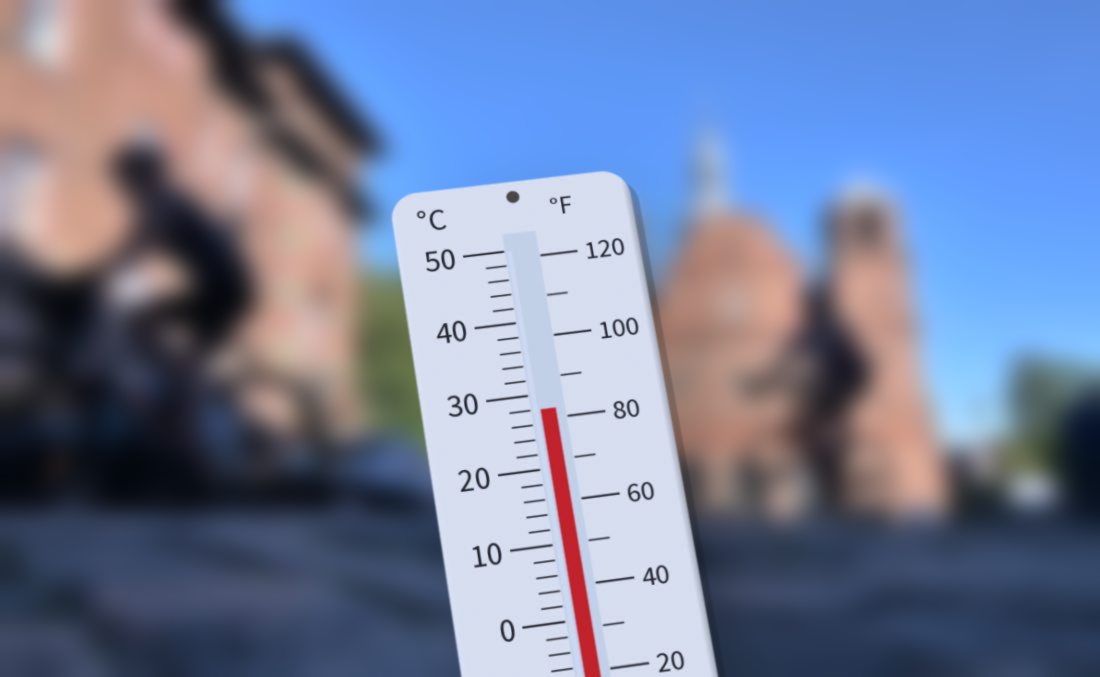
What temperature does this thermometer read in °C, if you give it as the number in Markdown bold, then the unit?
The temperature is **28** °C
